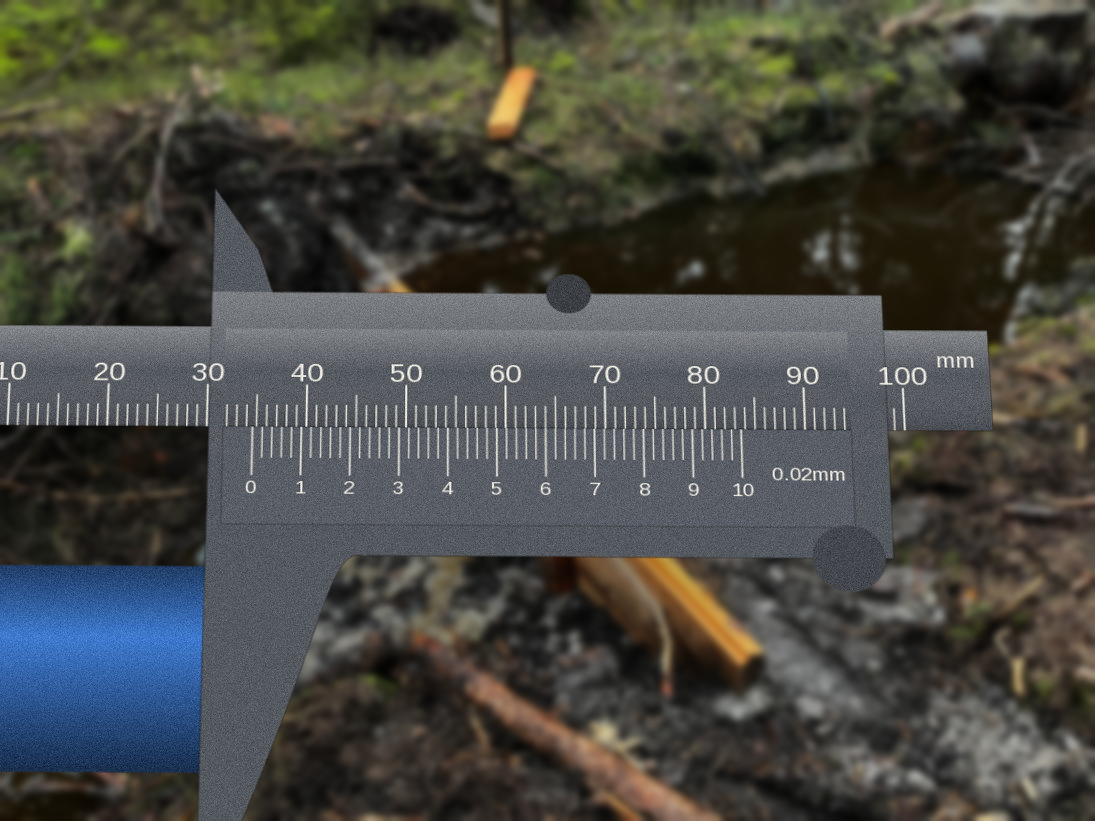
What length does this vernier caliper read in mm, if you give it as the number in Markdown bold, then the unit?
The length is **34.6** mm
